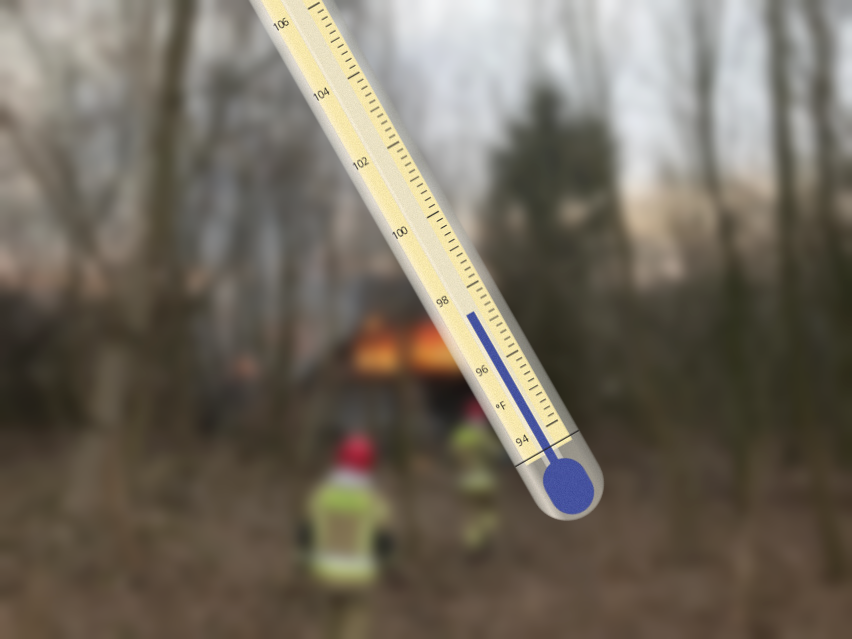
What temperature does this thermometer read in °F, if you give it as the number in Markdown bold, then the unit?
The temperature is **97.4** °F
